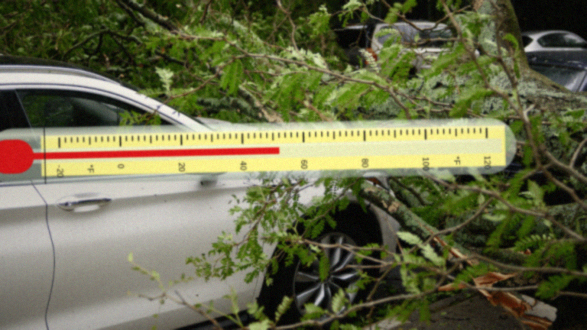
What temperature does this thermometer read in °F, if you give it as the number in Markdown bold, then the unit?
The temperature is **52** °F
